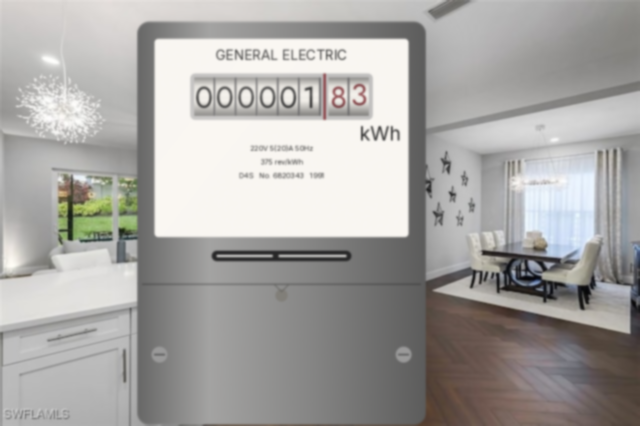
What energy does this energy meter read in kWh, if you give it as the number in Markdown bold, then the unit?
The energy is **1.83** kWh
